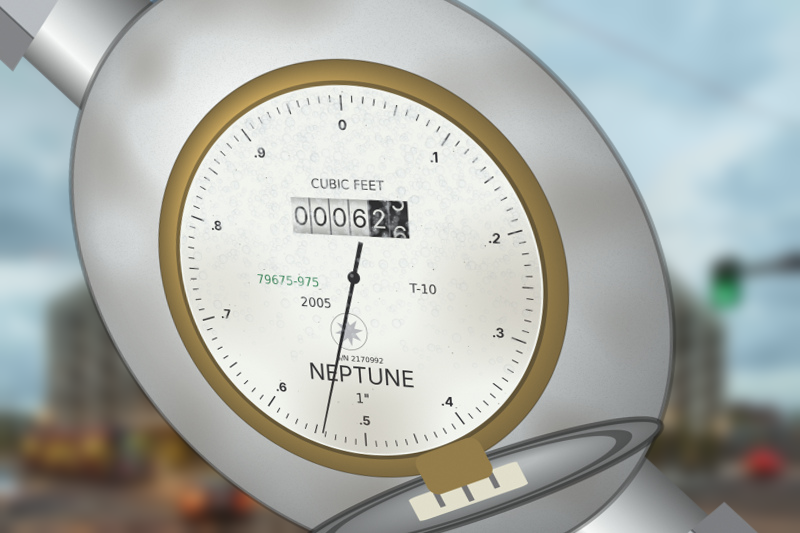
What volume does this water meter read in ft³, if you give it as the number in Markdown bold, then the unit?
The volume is **625.54** ft³
